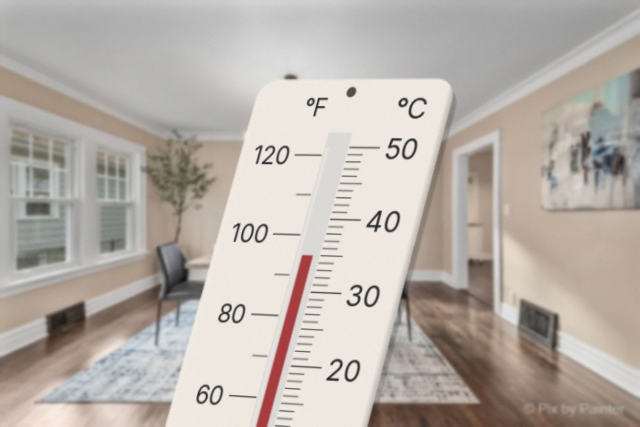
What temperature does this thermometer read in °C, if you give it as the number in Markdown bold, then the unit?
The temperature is **35** °C
